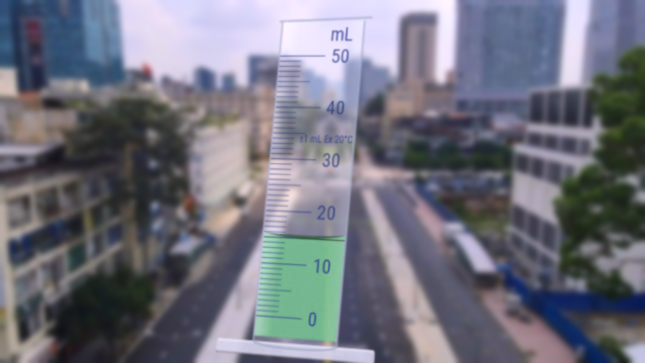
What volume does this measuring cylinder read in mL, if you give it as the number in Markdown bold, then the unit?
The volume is **15** mL
